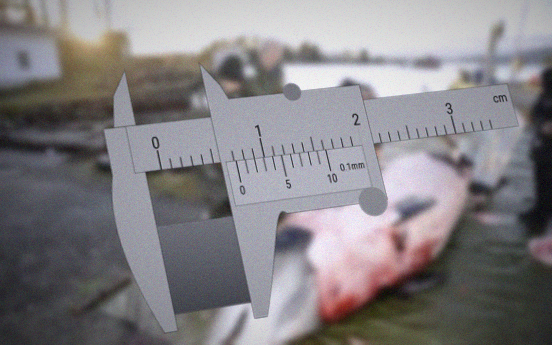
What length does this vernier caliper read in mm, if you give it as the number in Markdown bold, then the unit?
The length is **7.2** mm
